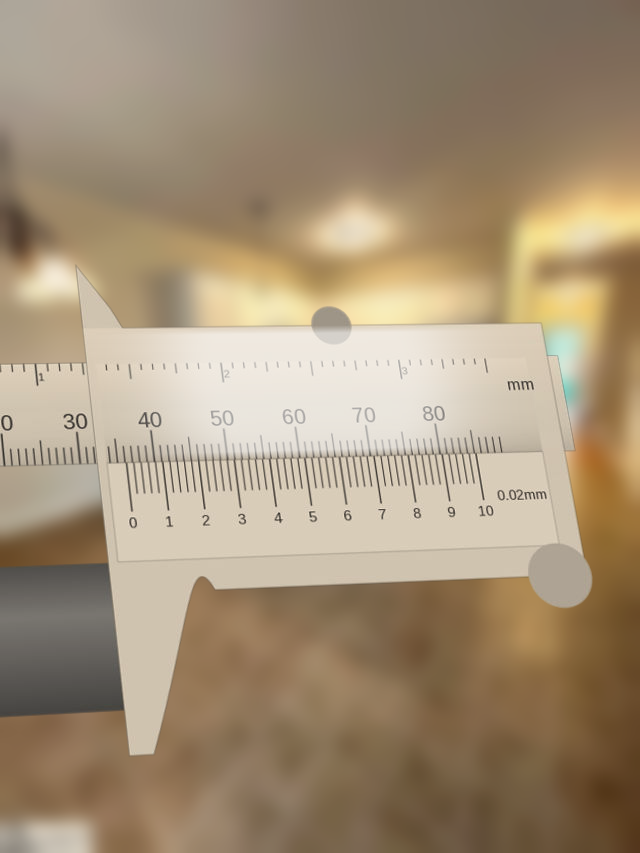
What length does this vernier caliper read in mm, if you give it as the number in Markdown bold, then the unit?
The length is **36.2** mm
